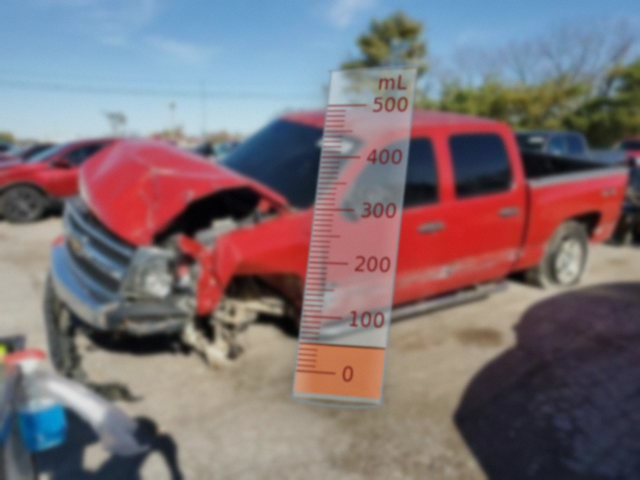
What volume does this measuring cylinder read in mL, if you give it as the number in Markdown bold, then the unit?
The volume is **50** mL
